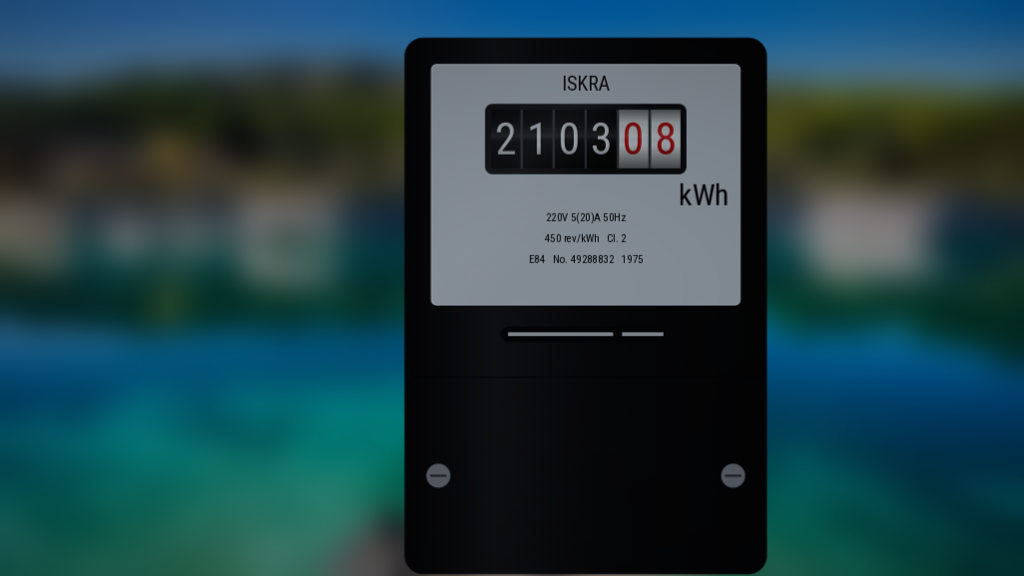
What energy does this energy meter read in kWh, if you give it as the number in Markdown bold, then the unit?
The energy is **2103.08** kWh
